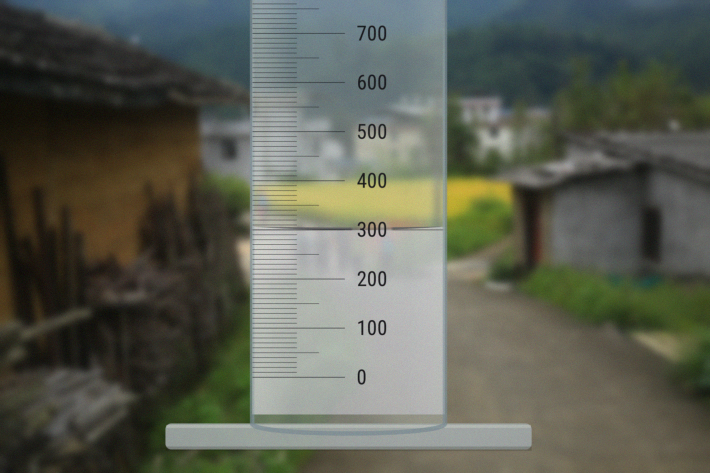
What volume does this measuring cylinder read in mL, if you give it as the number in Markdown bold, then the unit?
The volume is **300** mL
